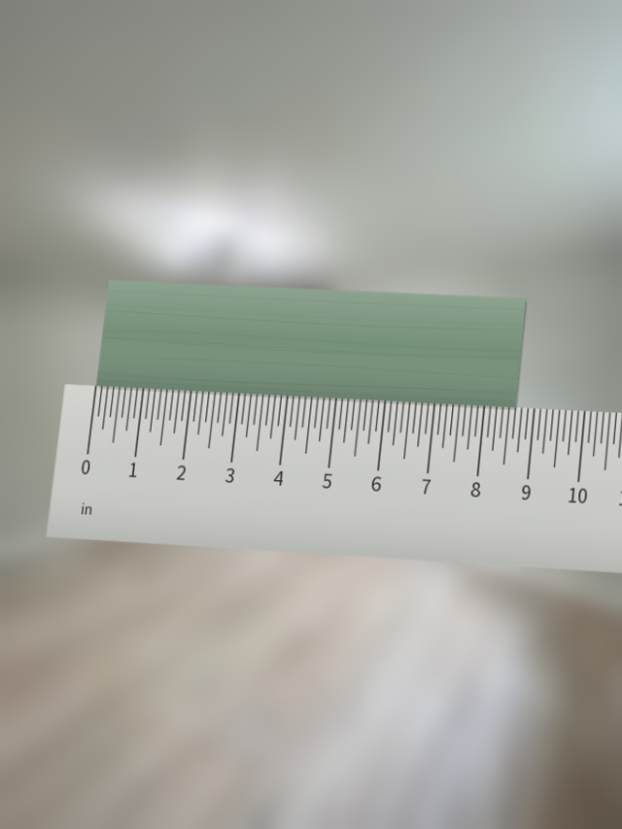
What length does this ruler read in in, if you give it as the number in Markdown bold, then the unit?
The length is **8.625** in
